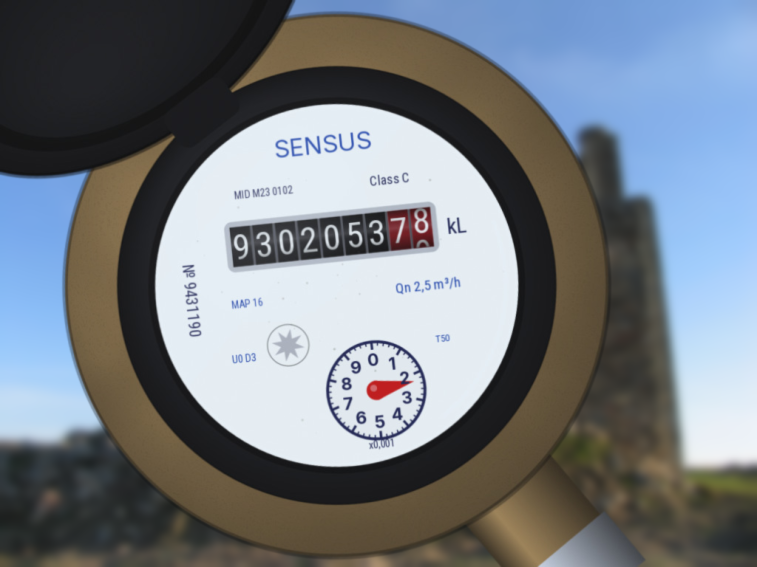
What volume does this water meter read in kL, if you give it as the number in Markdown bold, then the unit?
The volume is **9302053.782** kL
